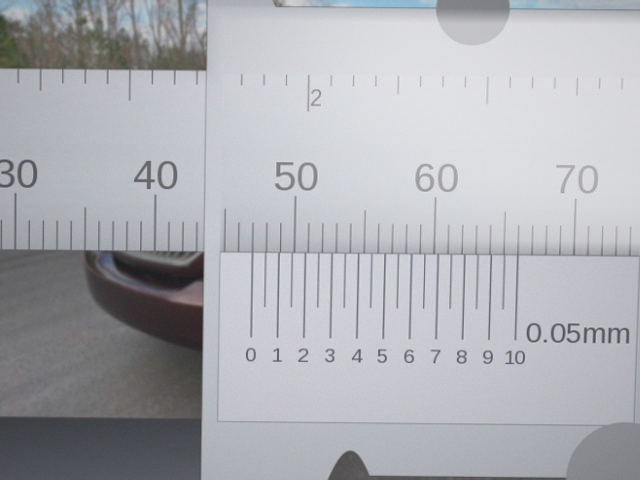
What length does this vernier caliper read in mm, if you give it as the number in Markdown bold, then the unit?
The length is **47.0** mm
